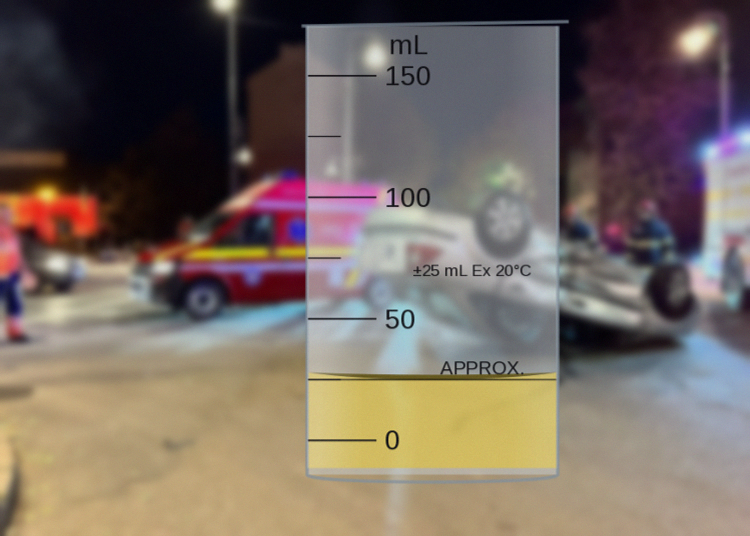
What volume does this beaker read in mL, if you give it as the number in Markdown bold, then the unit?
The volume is **25** mL
